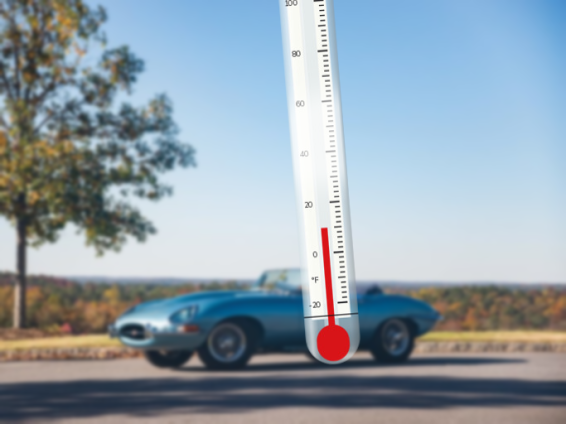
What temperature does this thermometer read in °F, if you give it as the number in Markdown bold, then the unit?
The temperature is **10** °F
